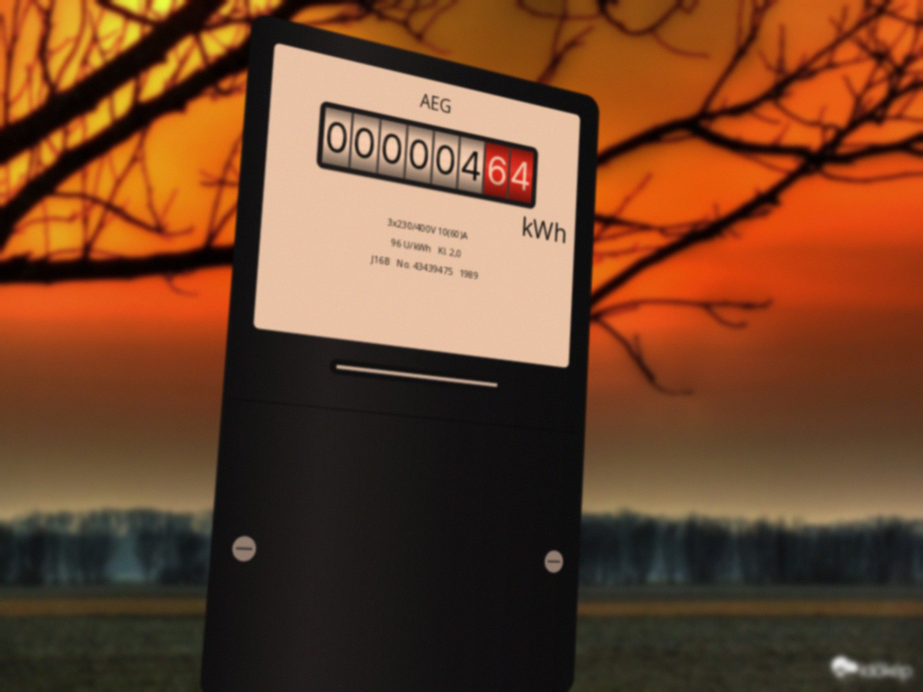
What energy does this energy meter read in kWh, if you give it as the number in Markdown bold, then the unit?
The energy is **4.64** kWh
